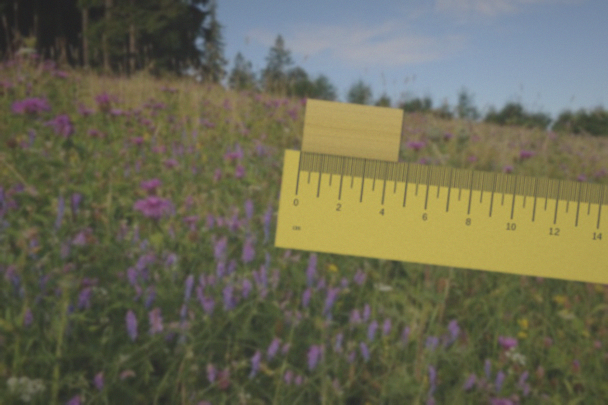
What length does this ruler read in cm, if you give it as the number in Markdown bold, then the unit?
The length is **4.5** cm
